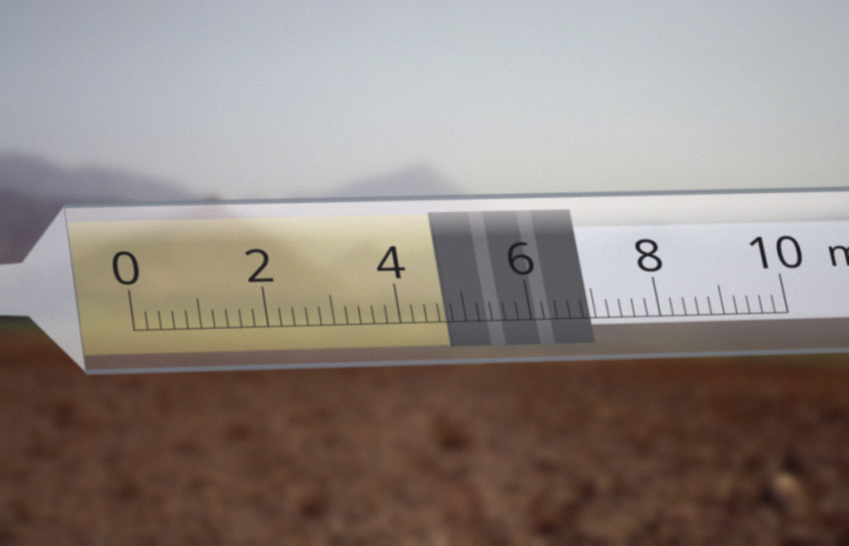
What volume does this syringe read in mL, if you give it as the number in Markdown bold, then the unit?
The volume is **4.7** mL
